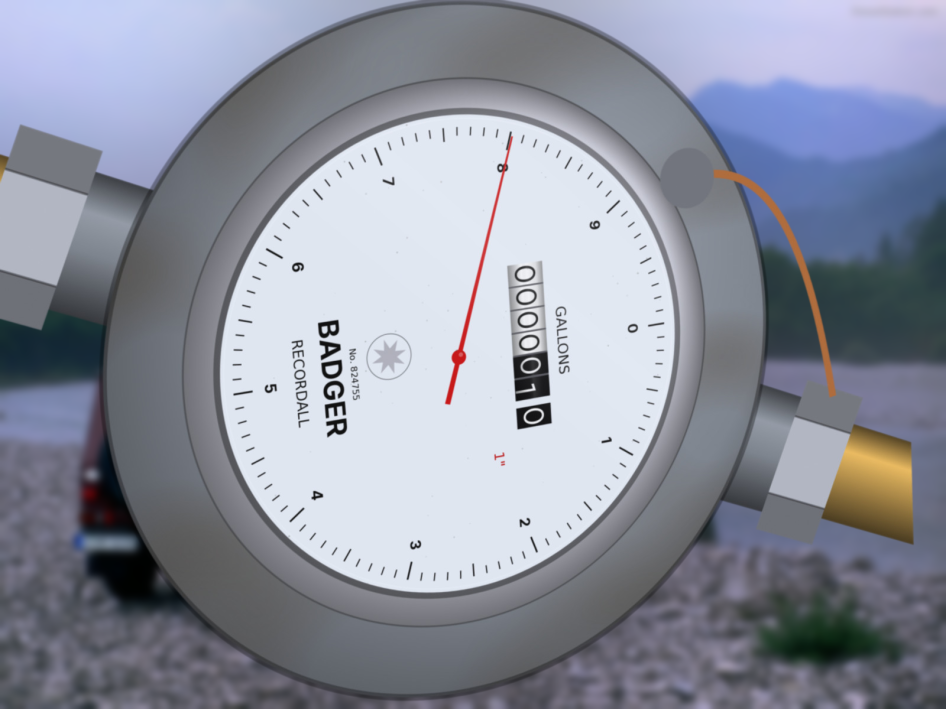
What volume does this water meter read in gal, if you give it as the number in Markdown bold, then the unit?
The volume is **8.0** gal
